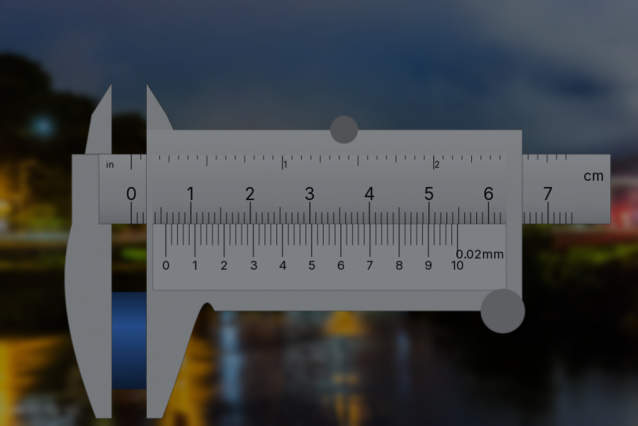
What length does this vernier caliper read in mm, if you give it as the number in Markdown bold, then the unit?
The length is **5.8** mm
